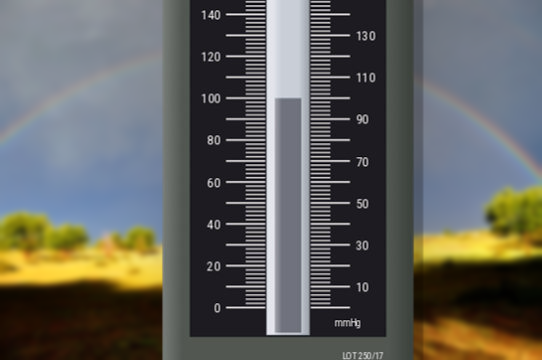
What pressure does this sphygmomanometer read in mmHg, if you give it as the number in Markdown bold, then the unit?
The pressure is **100** mmHg
